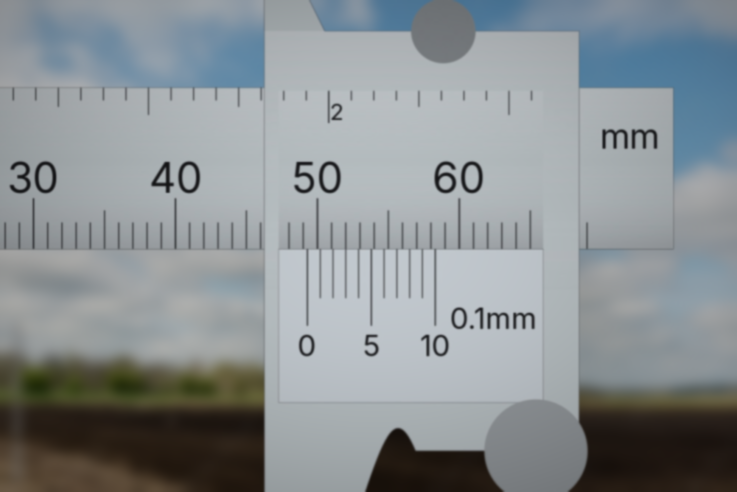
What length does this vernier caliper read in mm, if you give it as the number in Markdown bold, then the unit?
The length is **49.3** mm
